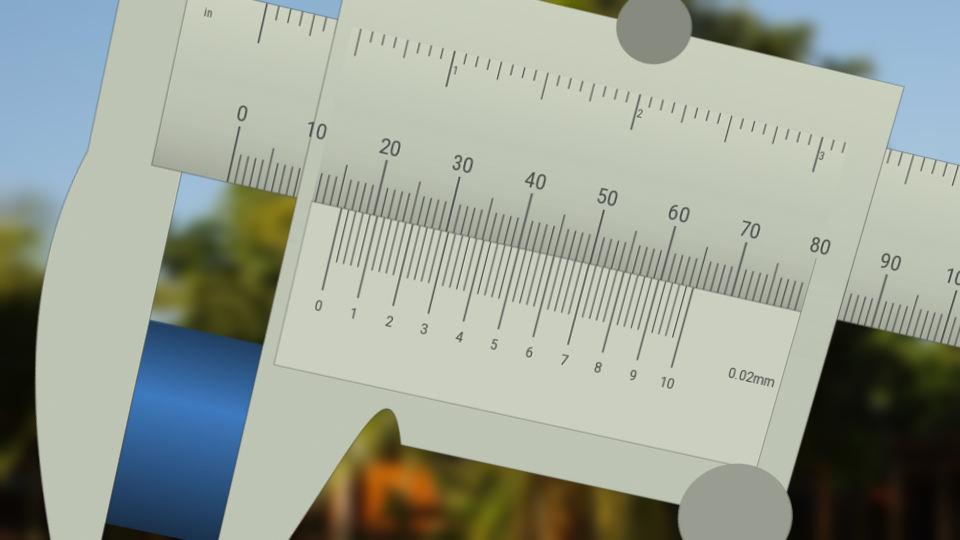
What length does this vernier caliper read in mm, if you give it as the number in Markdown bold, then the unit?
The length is **15.6** mm
